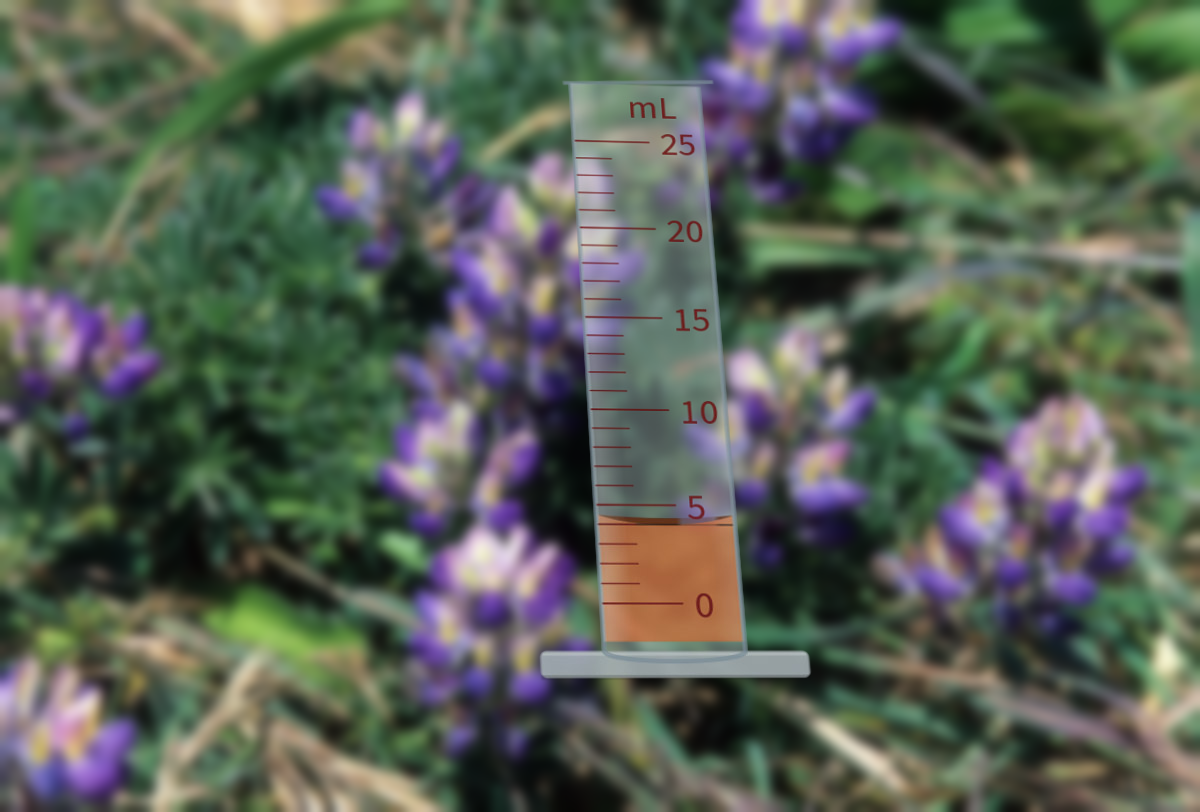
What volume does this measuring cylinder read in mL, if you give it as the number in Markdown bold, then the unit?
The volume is **4** mL
